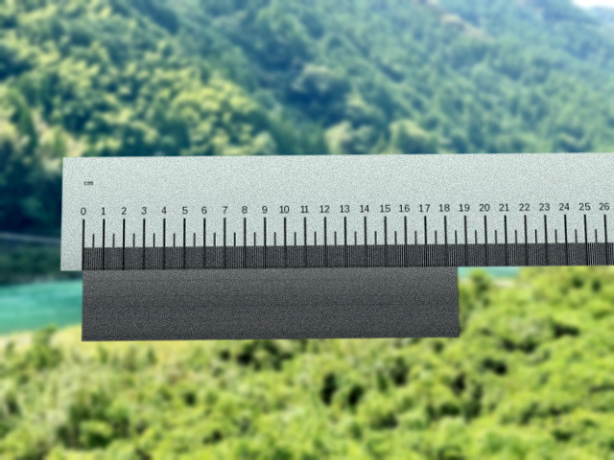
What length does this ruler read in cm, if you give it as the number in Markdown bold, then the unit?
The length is **18.5** cm
